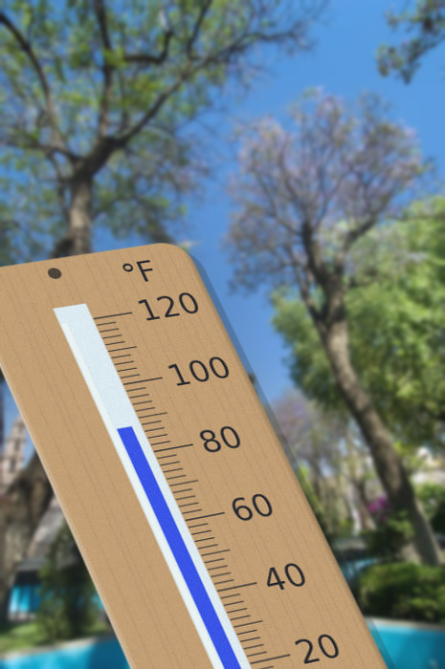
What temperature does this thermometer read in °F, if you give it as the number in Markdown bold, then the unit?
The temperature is **88** °F
